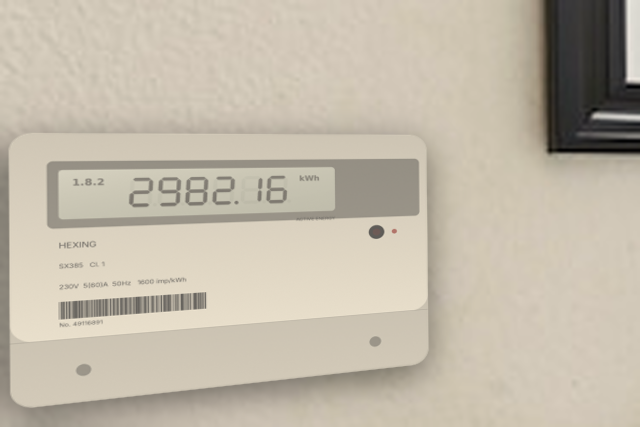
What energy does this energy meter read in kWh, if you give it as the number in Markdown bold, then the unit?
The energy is **2982.16** kWh
